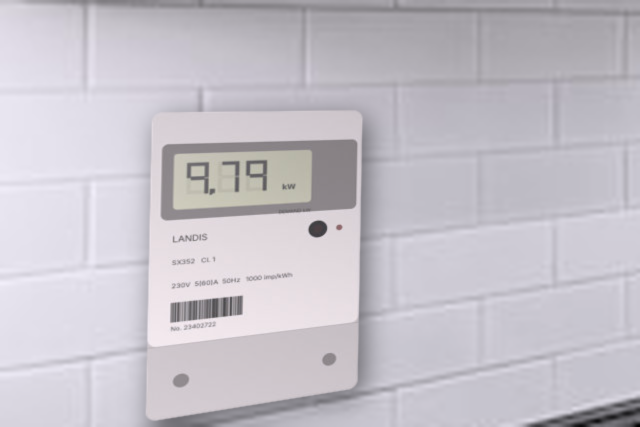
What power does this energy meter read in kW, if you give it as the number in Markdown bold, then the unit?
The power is **9.79** kW
